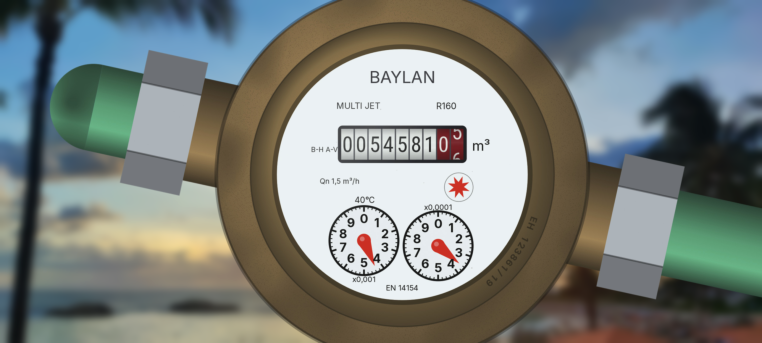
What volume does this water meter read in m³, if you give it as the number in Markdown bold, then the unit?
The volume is **54581.0543** m³
